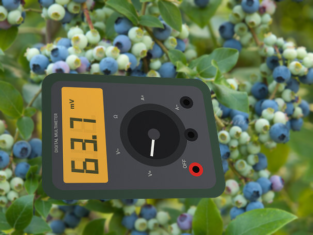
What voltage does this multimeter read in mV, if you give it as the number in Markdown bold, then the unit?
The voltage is **63.7** mV
